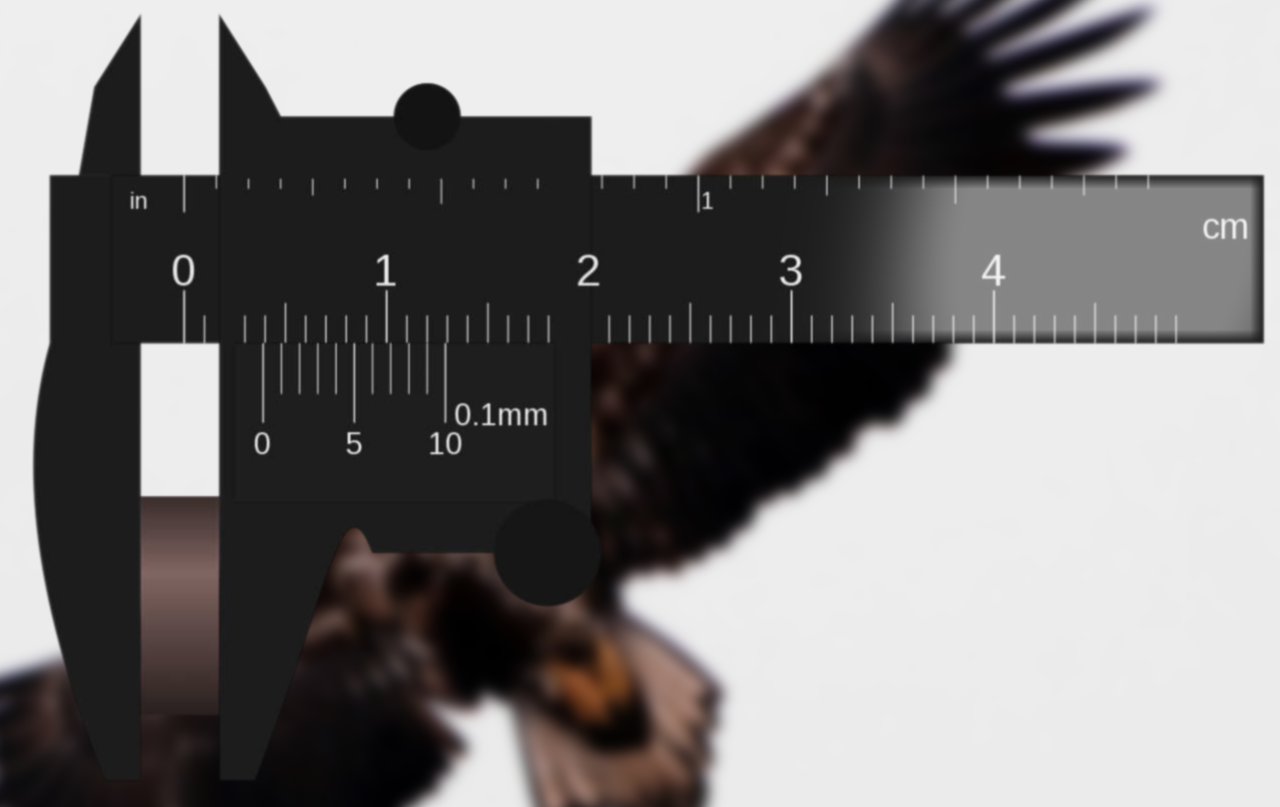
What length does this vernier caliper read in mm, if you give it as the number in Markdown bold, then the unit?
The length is **3.9** mm
